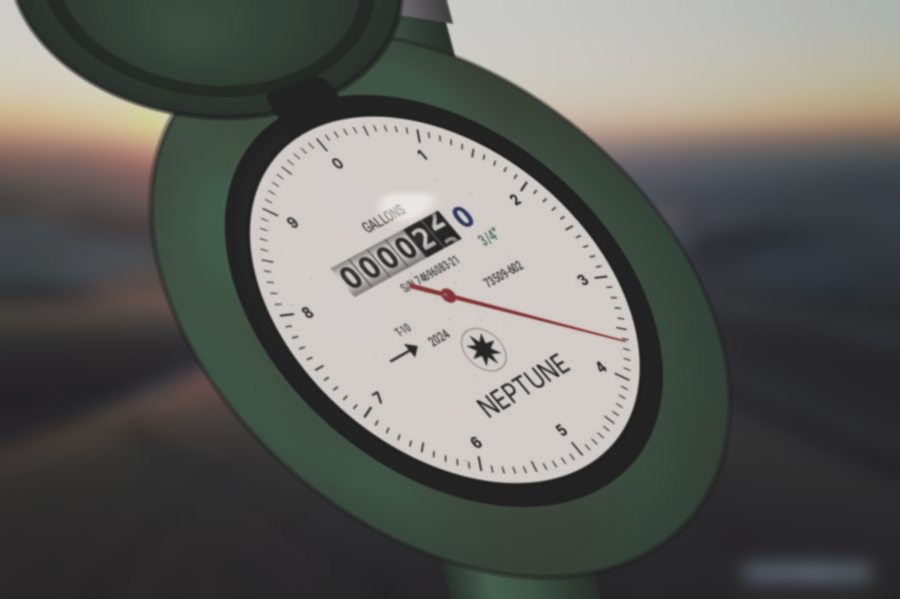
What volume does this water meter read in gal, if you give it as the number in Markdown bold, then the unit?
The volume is **223.6** gal
